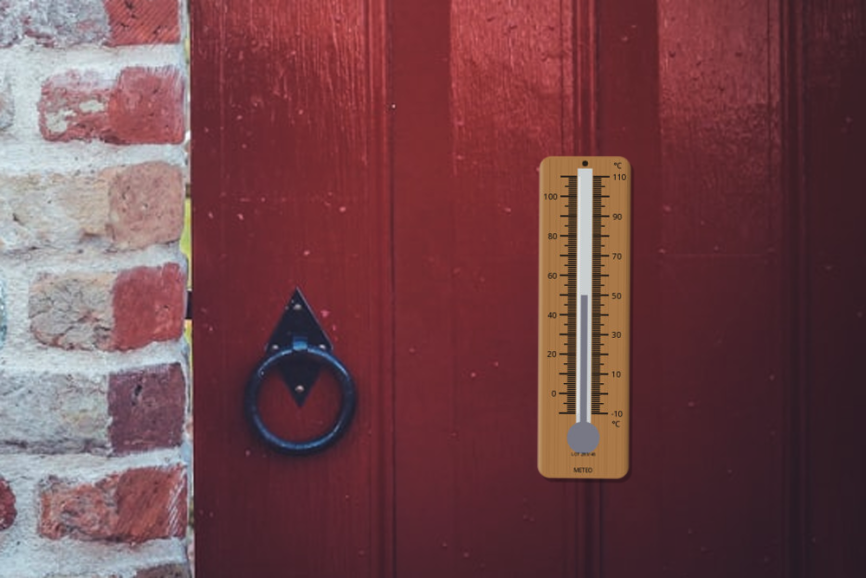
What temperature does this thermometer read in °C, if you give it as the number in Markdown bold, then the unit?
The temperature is **50** °C
